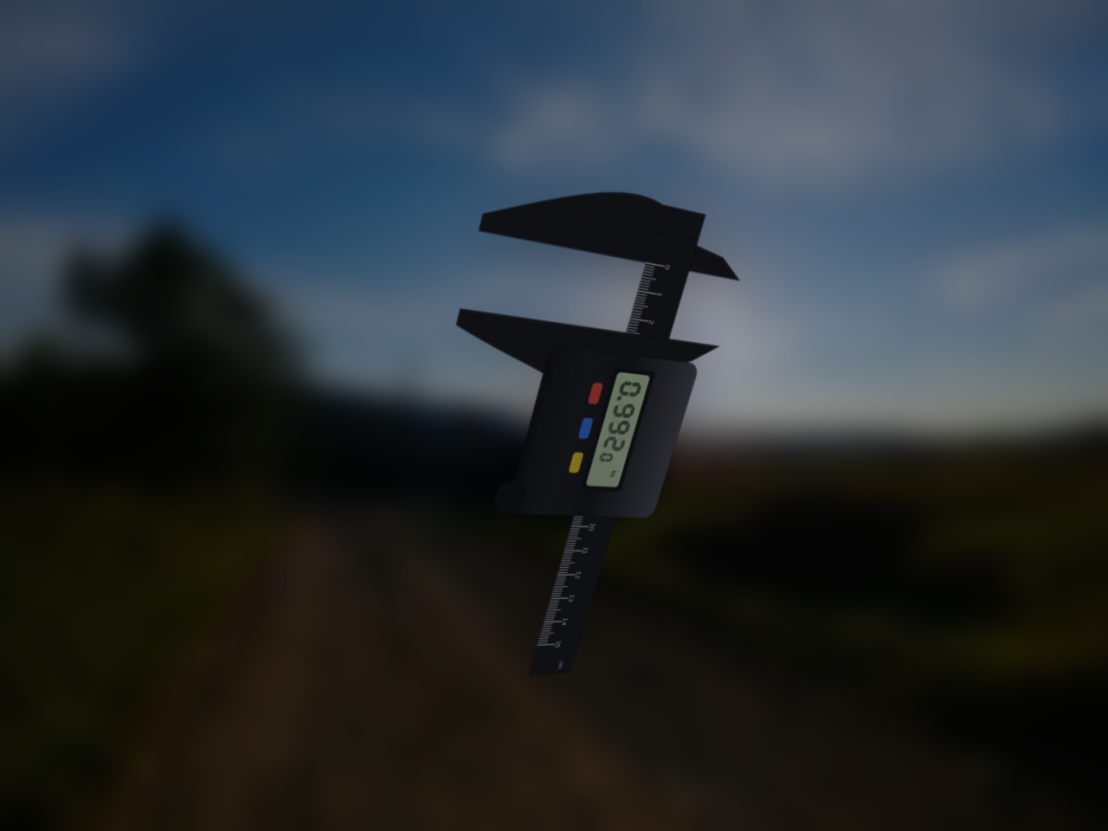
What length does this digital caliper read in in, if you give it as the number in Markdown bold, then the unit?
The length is **0.9920** in
